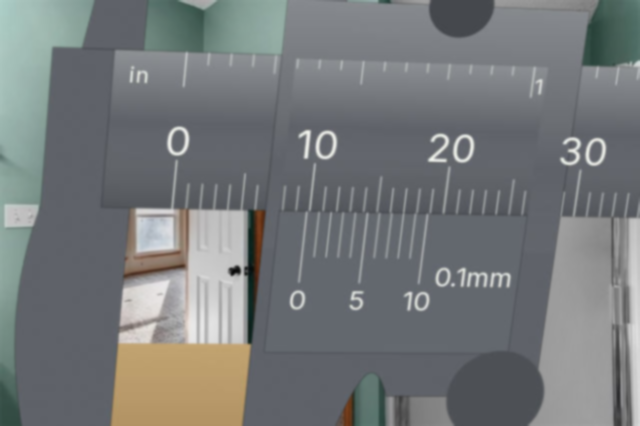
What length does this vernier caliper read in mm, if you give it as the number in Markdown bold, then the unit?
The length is **9.8** mm
